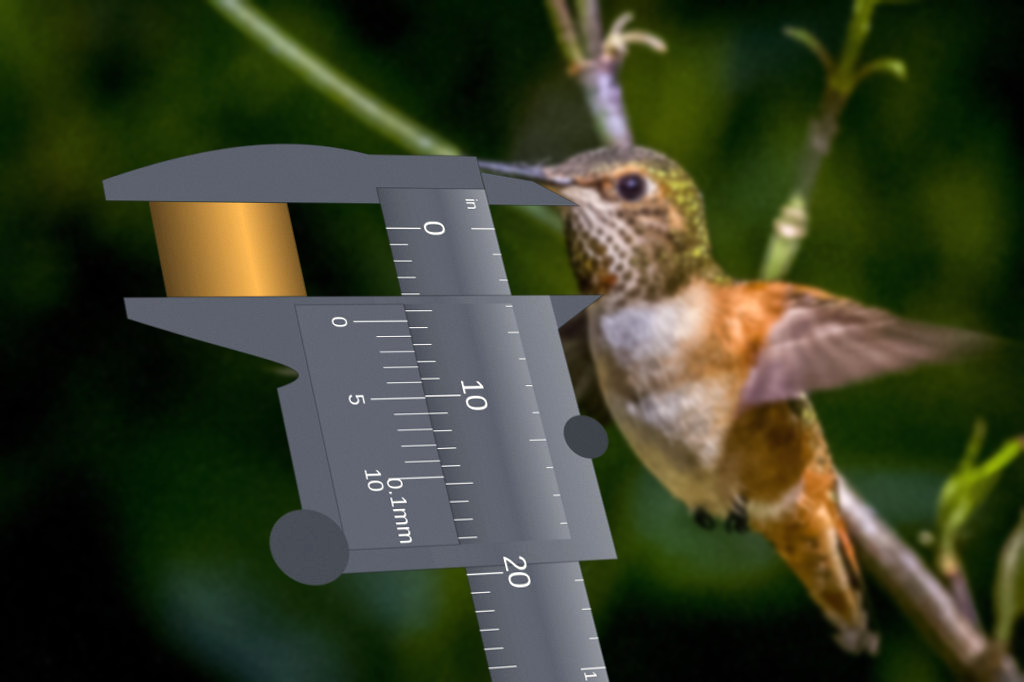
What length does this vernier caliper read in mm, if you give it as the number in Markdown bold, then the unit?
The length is **5.6** mm
